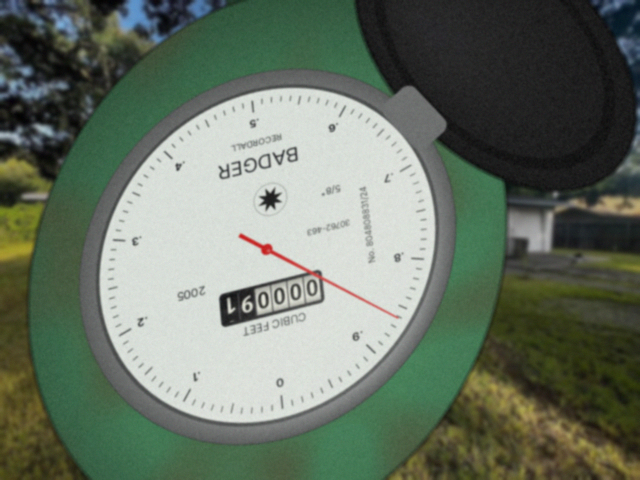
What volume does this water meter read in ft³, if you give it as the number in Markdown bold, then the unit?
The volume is **90.86** ft³
